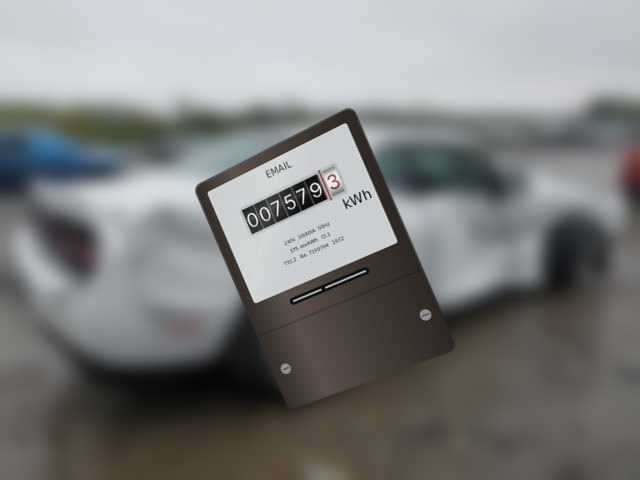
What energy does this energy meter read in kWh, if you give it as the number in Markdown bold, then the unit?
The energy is **7579.3** kWh
